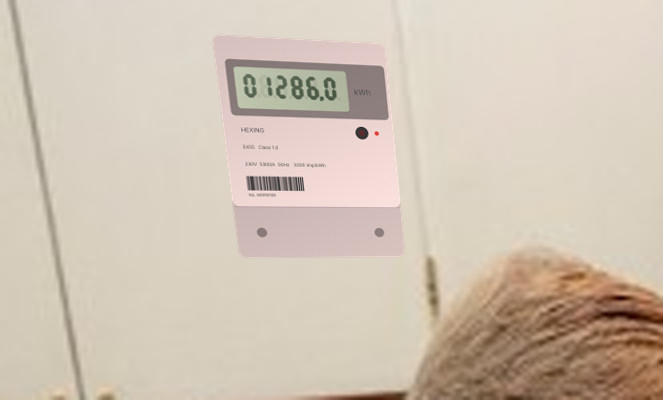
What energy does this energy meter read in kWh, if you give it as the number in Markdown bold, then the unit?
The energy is **1286.0** kWh
